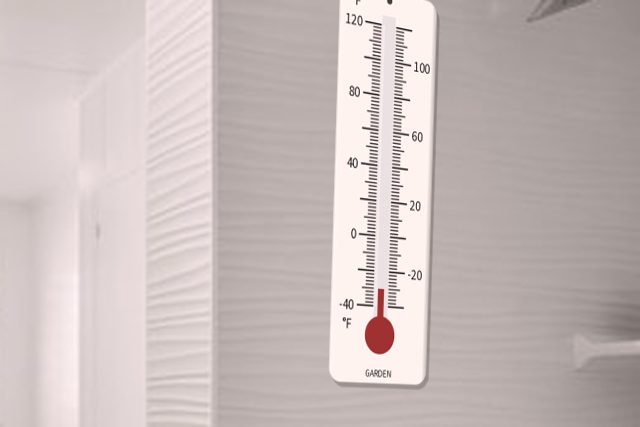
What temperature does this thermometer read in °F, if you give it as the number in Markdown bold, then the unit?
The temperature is **-30** °F
